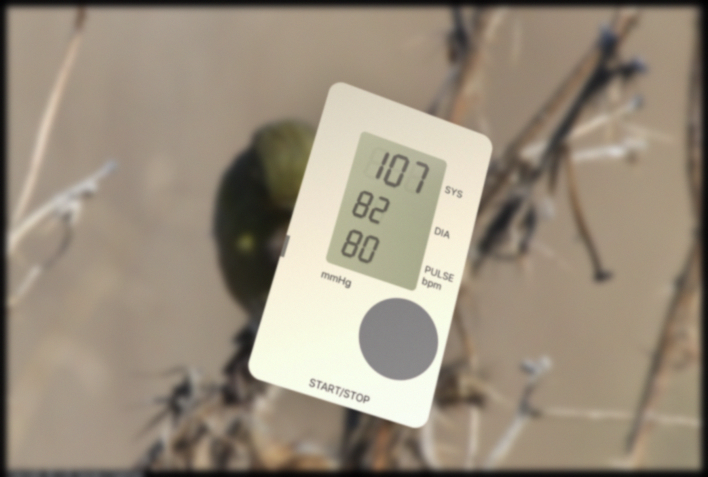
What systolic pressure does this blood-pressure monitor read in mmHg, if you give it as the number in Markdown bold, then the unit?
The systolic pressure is **107** mmHg
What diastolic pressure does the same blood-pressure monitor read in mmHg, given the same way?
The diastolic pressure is **82** mmHg
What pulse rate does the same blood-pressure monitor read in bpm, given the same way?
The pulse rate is **80** bpm
